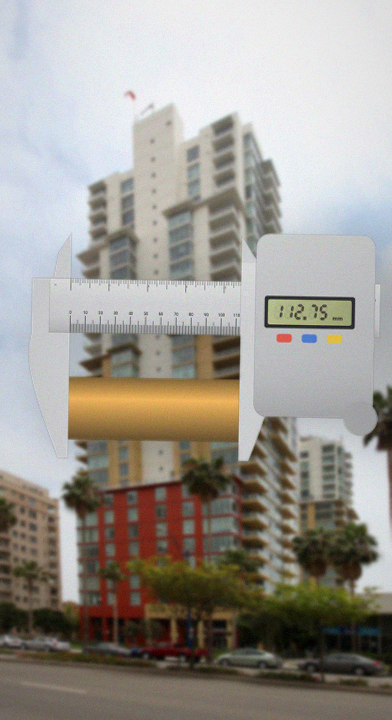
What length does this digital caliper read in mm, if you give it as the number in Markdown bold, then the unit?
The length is **112.75** mm
